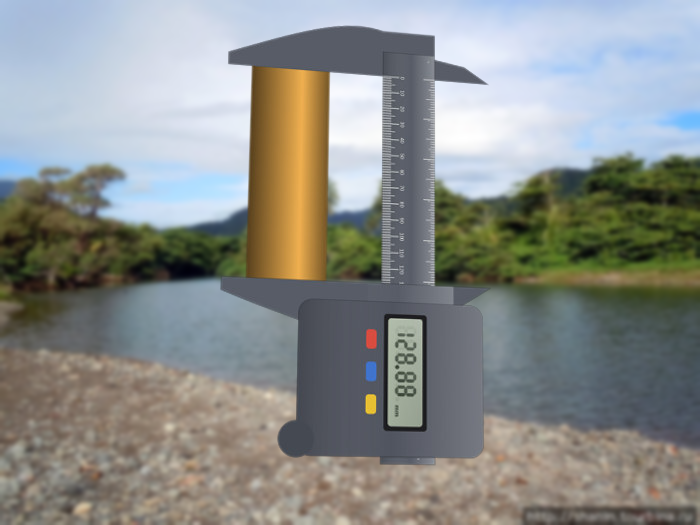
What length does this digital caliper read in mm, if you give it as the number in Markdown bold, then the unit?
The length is **128.88** mm
